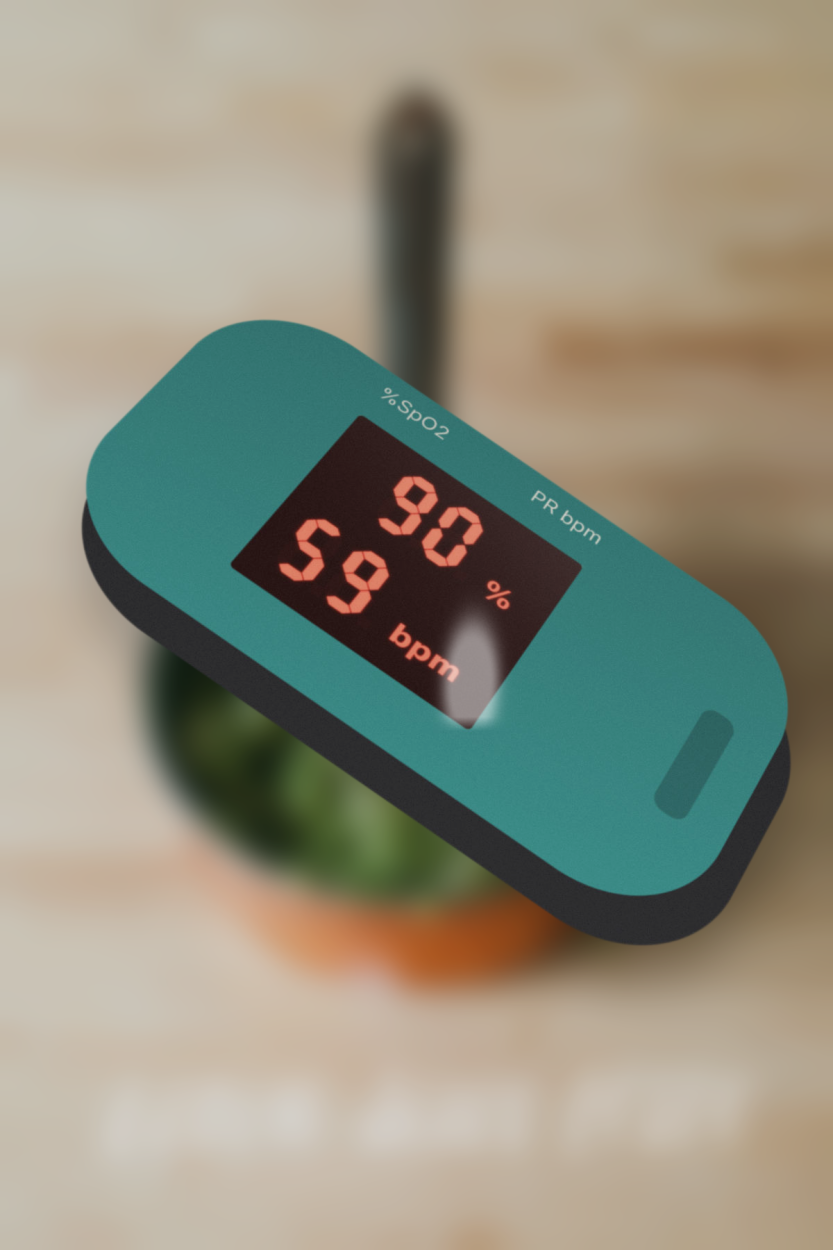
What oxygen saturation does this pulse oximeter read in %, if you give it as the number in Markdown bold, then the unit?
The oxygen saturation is **90** %
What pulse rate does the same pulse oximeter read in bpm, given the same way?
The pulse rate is **59** bpm
